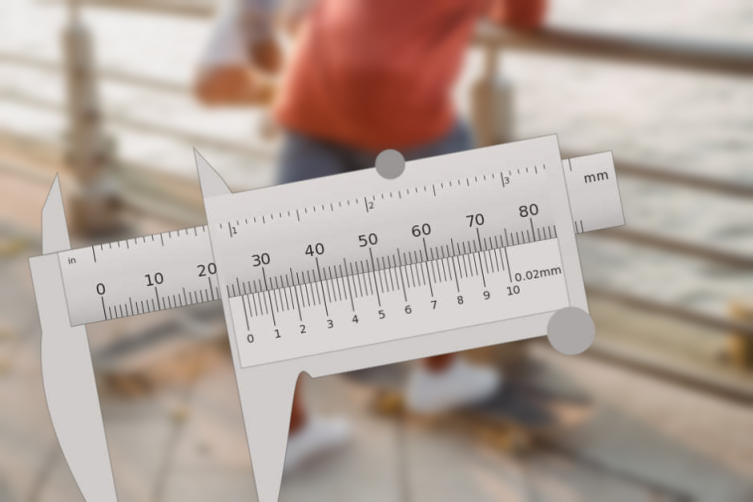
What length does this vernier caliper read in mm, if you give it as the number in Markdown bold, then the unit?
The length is **25.4** mm
